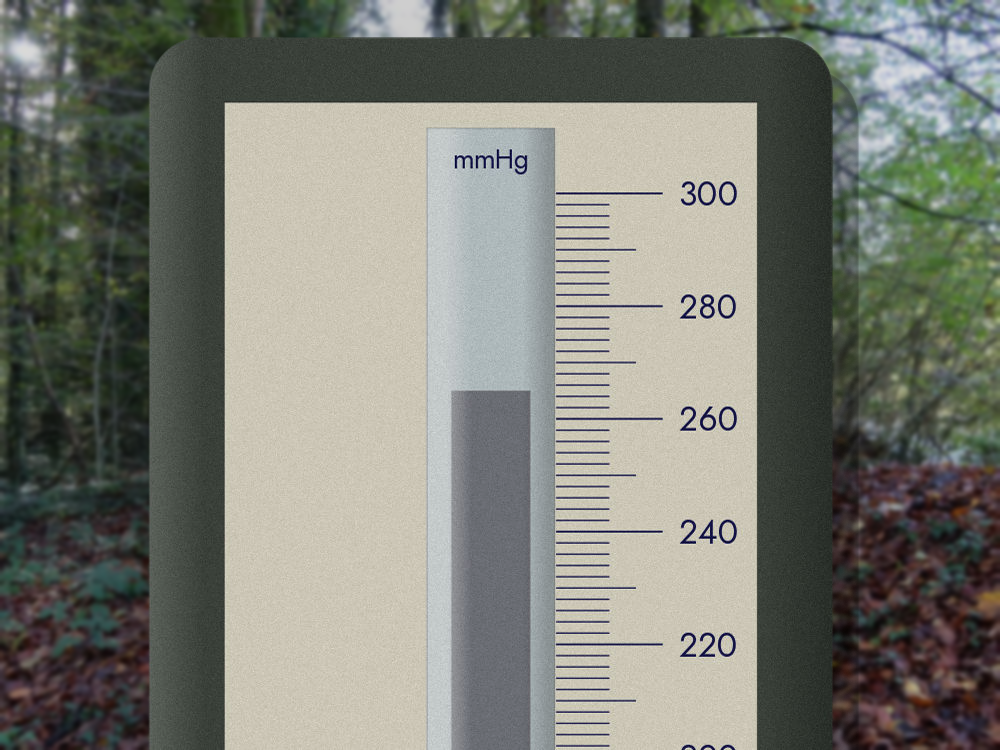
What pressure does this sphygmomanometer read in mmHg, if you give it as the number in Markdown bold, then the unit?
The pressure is **265** mmHg
